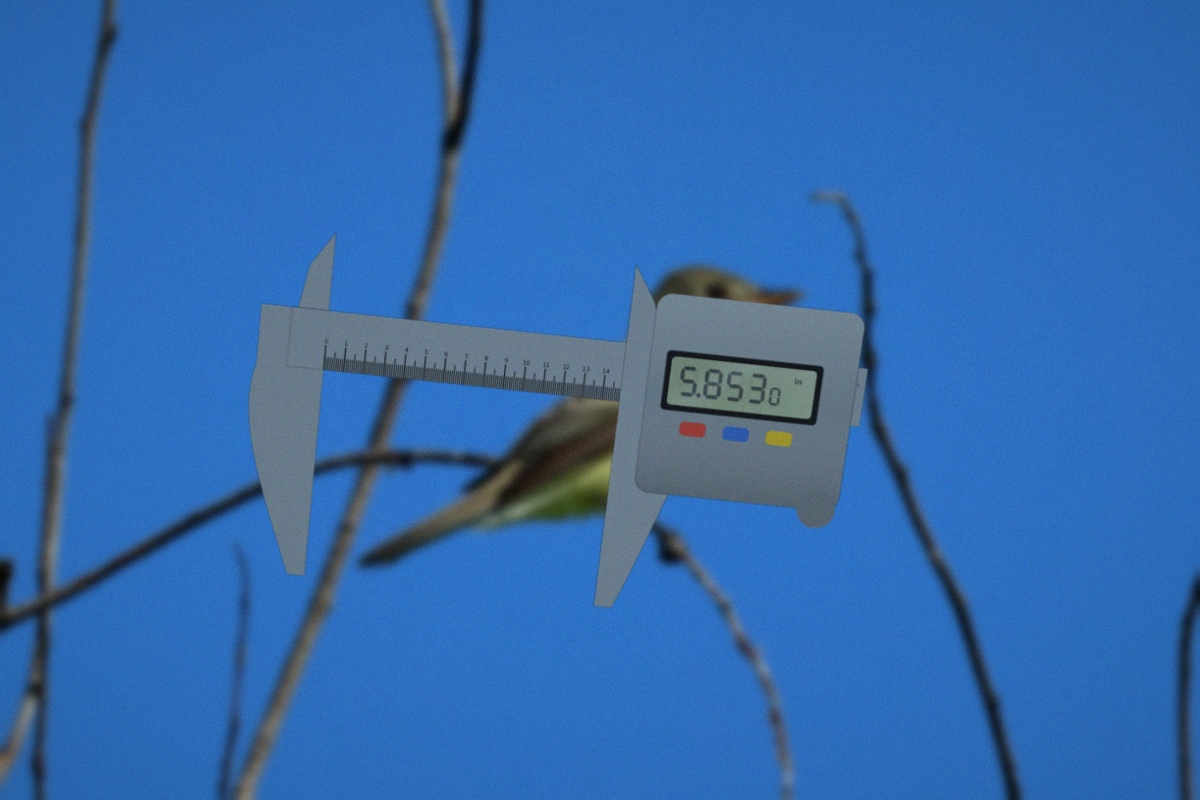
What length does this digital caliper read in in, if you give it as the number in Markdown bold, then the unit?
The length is **5.8530** in
